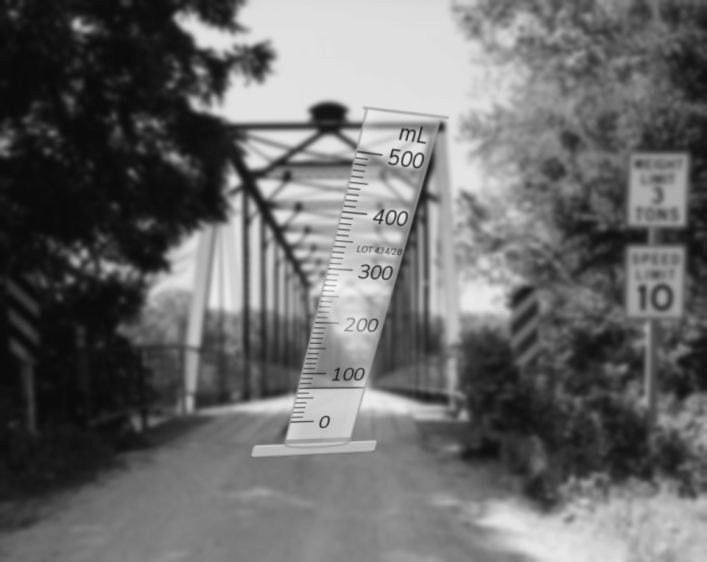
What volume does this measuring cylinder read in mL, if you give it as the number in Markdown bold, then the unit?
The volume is **70** mL
